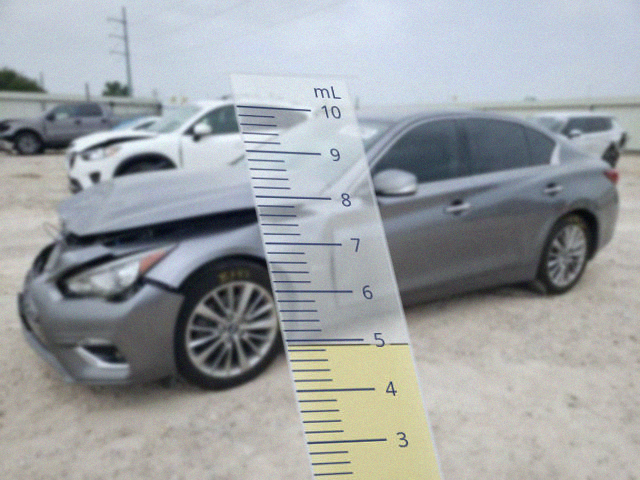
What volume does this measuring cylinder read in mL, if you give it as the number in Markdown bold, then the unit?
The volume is **4.9** mL
